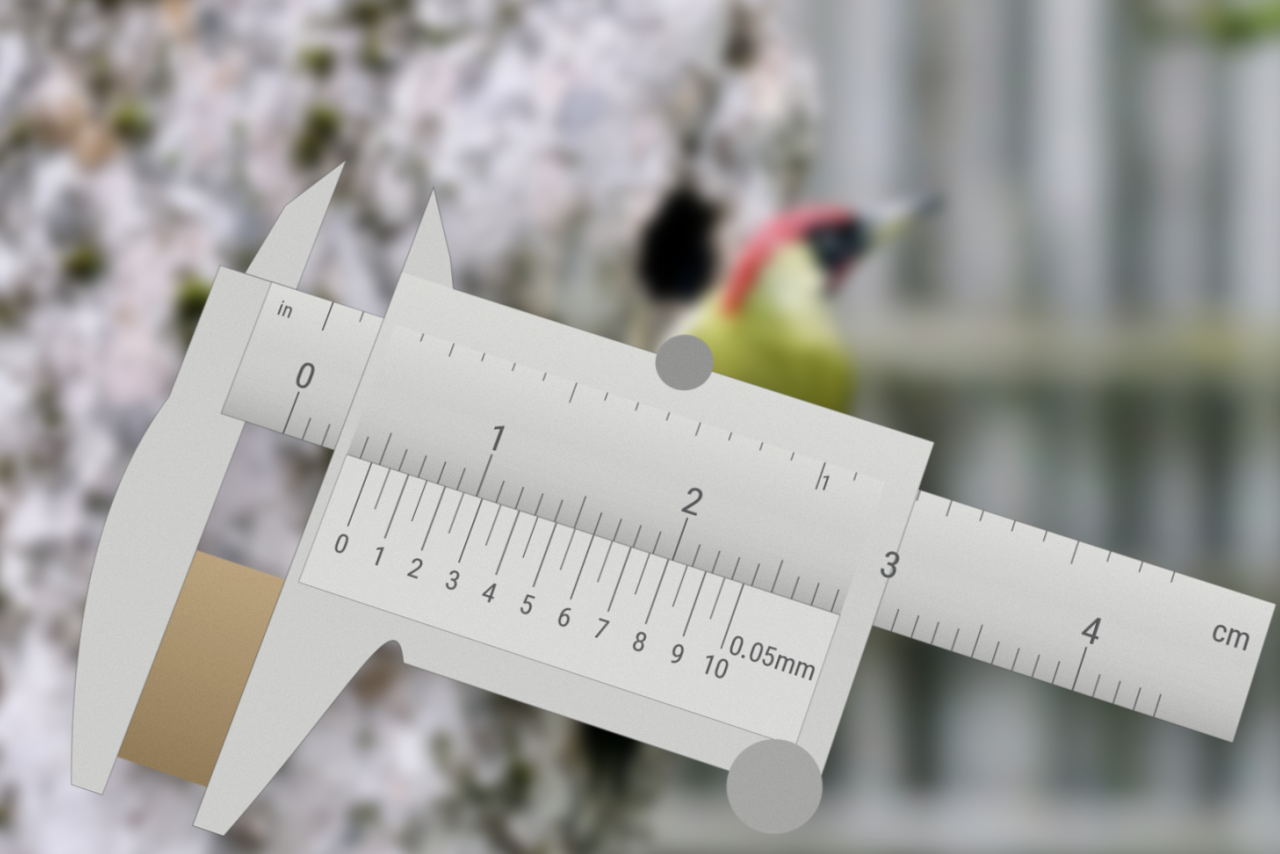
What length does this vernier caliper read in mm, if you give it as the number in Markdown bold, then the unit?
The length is **4.6** mm
